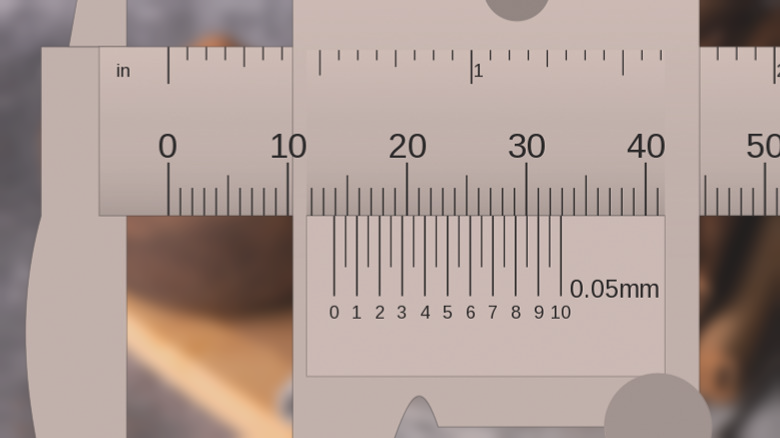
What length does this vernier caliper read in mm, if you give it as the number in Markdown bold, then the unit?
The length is **13.9** mm
